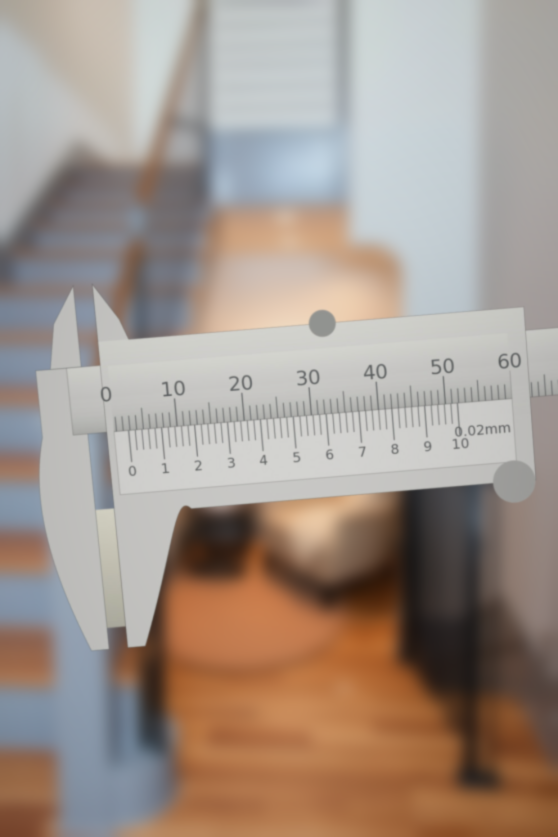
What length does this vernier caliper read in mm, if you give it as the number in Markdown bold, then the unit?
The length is **2.8** mm
